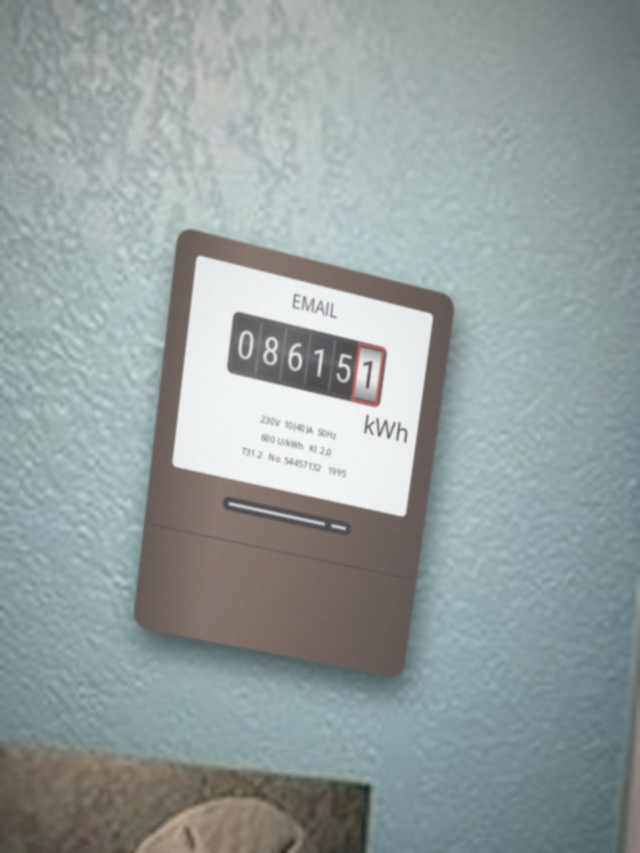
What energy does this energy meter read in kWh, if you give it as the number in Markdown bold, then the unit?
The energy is **8615.1** kWh
